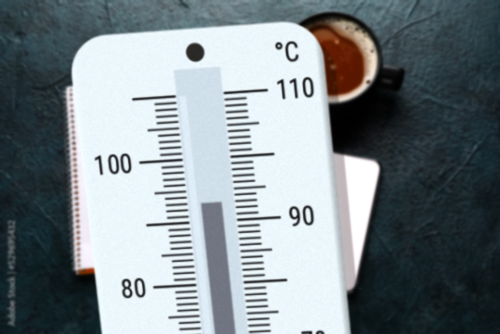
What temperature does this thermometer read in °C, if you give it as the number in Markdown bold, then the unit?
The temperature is **93** °C
